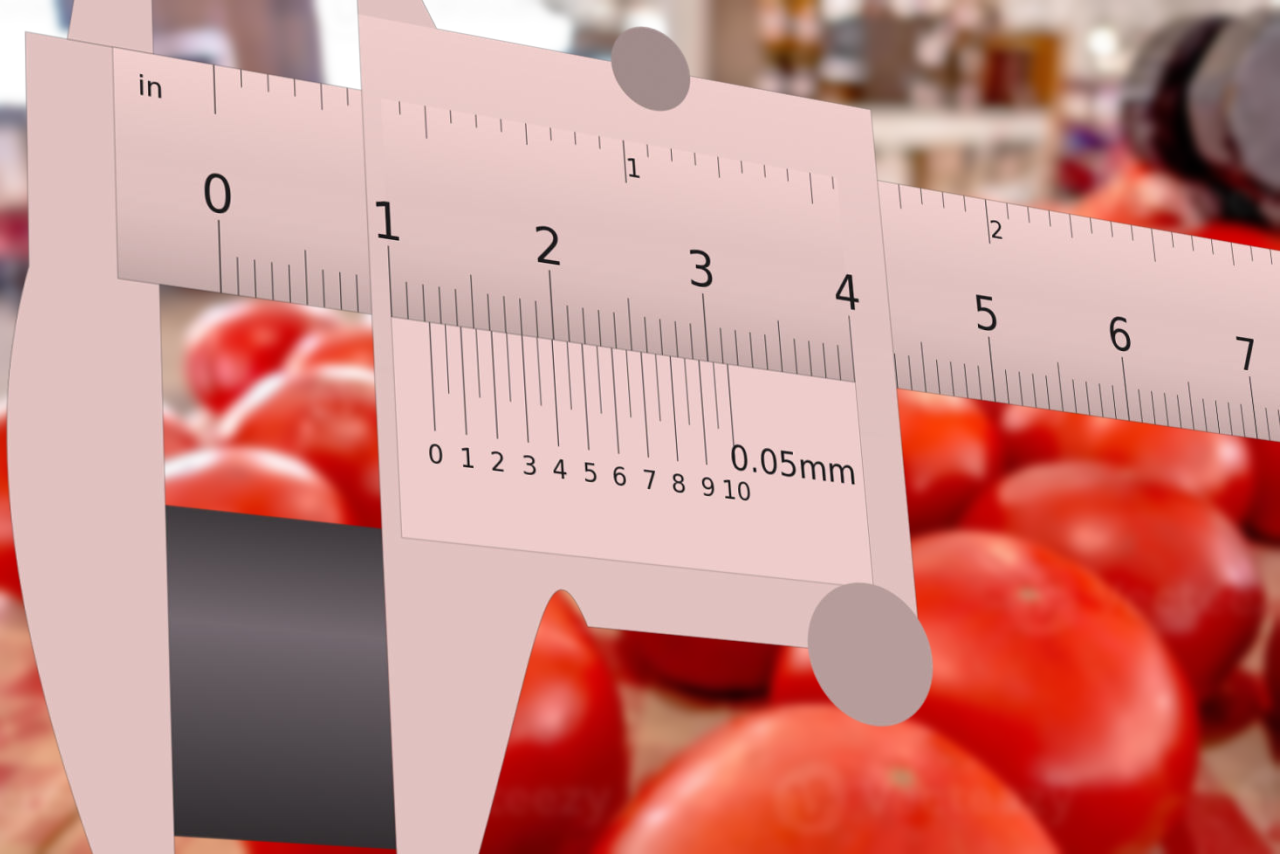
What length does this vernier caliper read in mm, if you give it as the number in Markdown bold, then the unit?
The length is **12.3** mm
